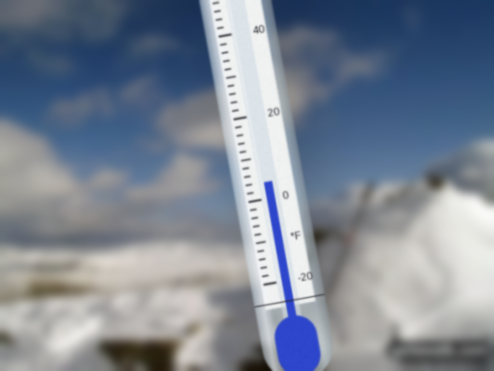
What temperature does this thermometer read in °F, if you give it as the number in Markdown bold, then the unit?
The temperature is **4** °F
